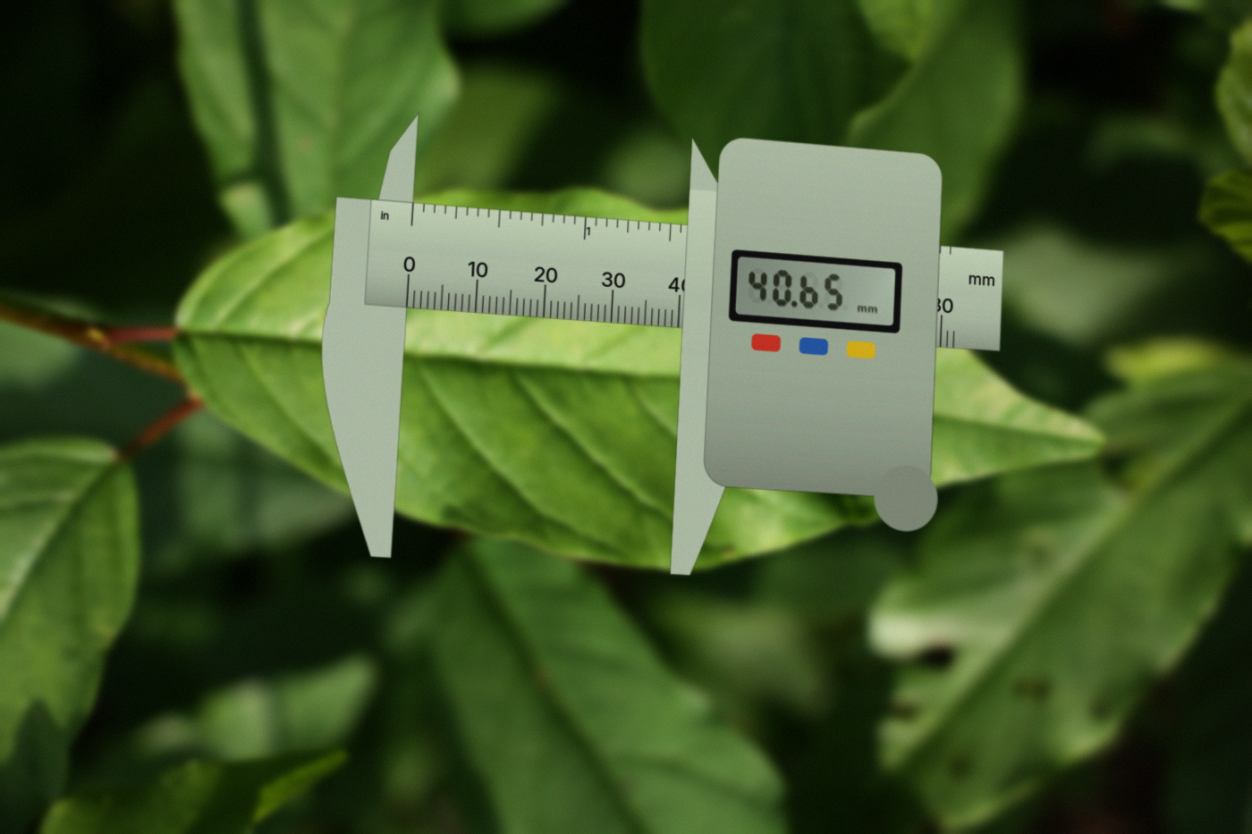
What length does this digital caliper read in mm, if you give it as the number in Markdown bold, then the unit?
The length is **40.65** mm
